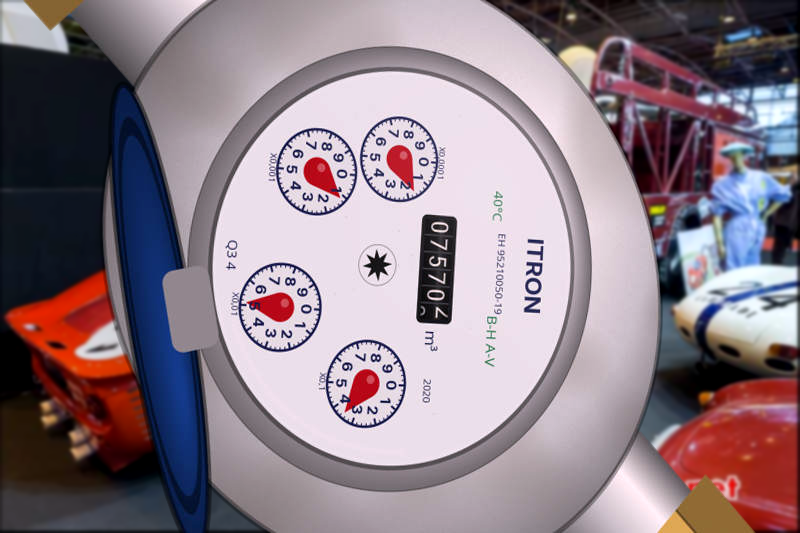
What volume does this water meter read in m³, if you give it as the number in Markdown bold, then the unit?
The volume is **75702.3511** m³
